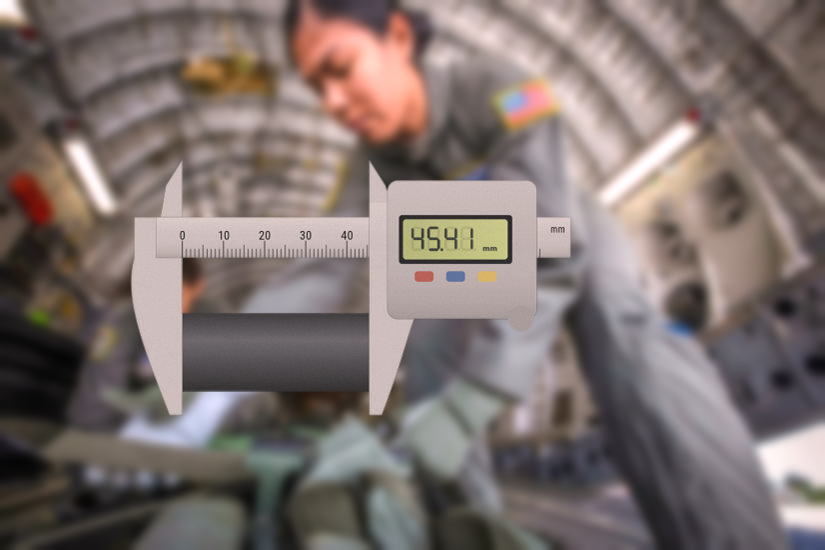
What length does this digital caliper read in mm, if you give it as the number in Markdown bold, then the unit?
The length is **45.41** mm
